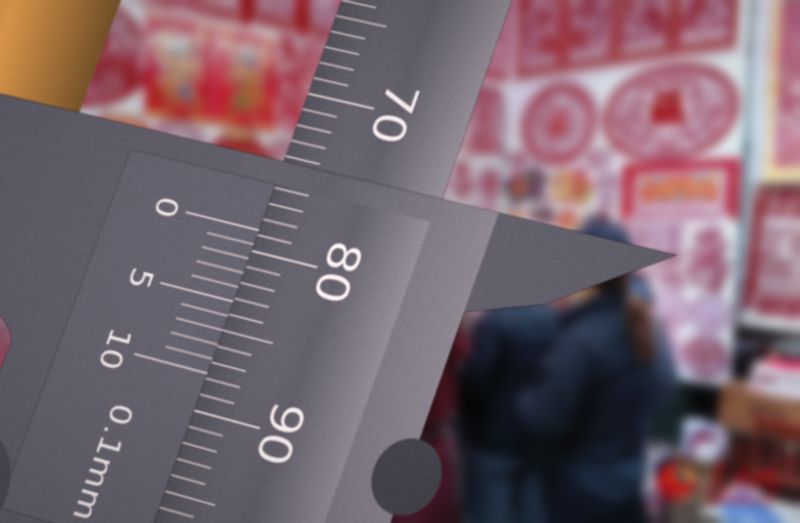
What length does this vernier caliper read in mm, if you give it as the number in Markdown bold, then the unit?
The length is **78.7** mm
